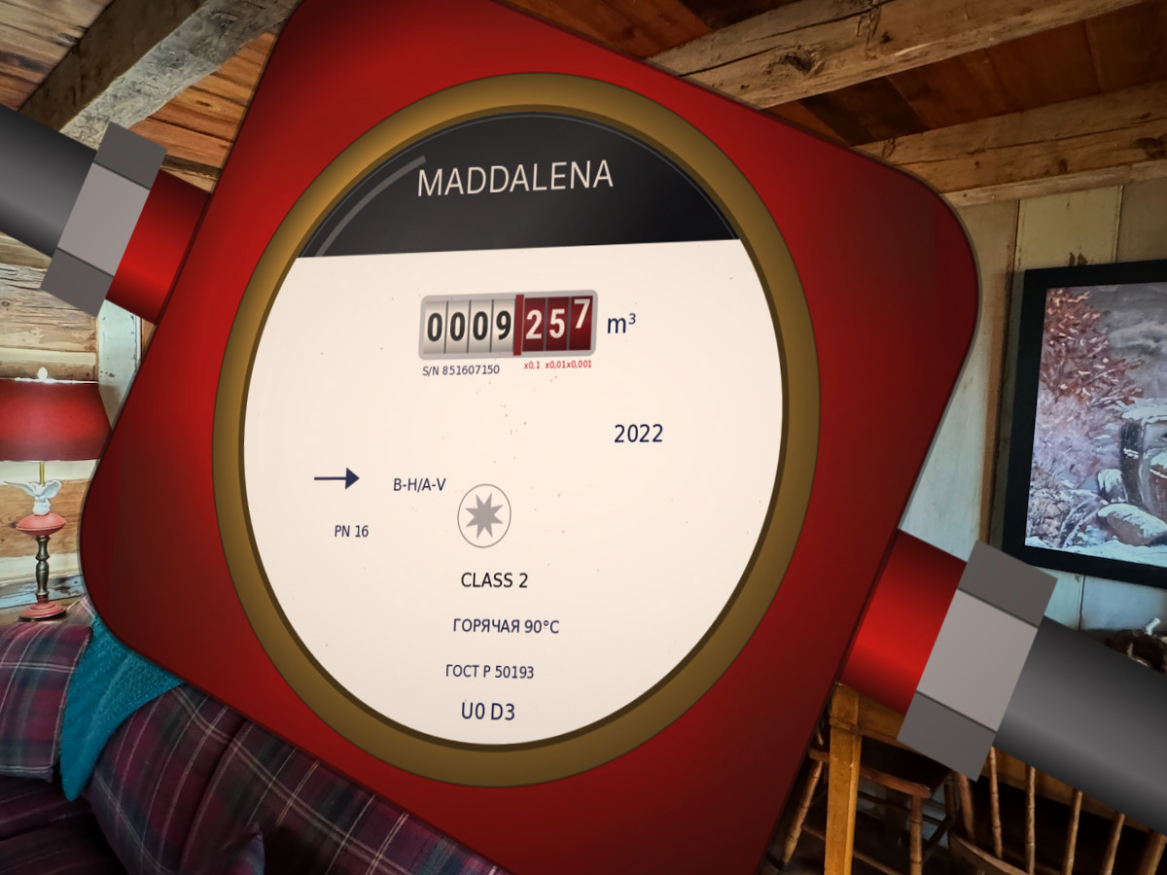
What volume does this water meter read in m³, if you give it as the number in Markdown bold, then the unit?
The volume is **9.257** m³
